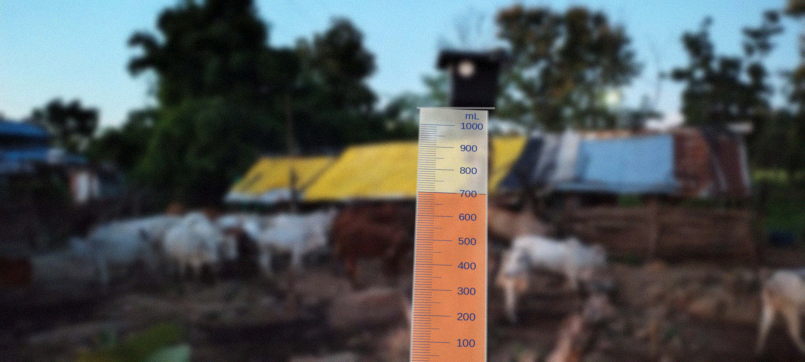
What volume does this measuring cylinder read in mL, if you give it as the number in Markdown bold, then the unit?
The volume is **700** mL
